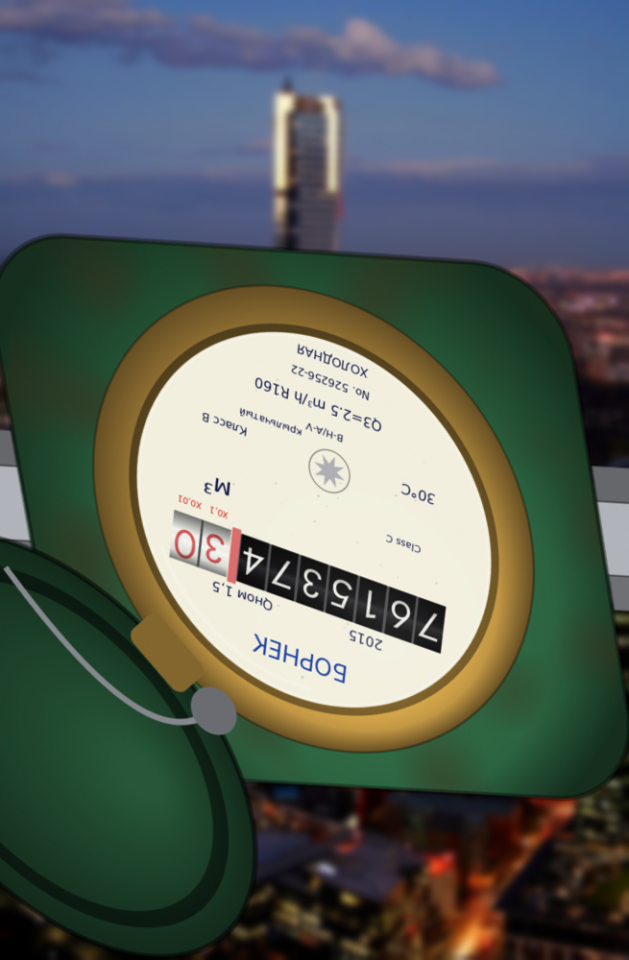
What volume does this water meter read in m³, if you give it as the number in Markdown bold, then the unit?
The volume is **7615374.30** m³
